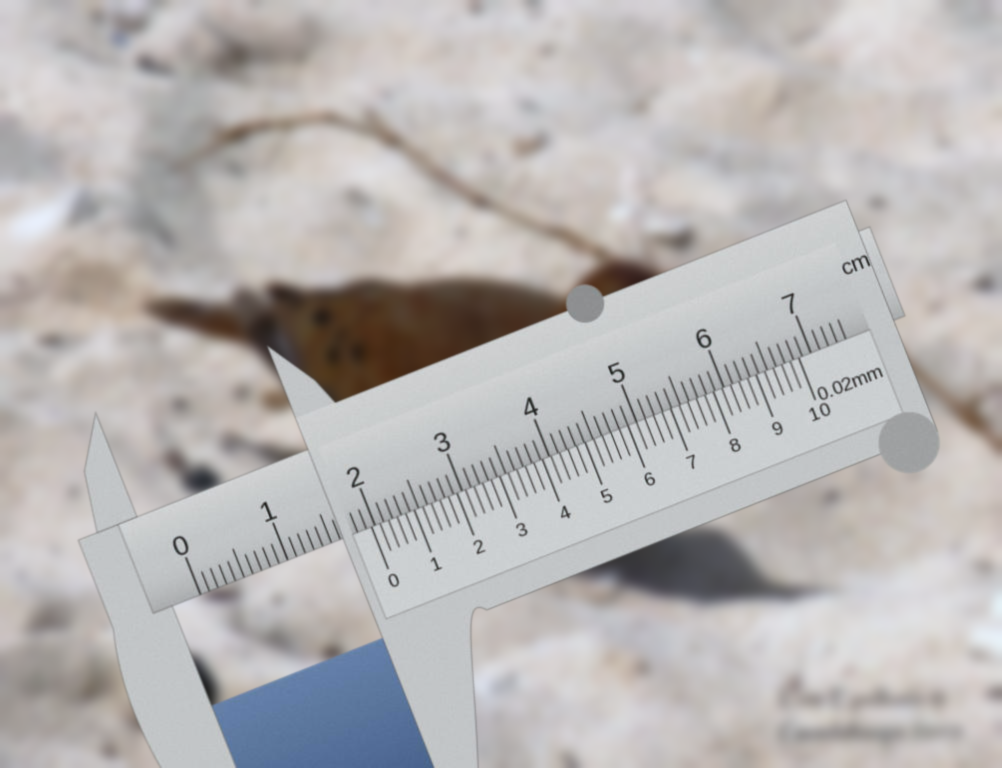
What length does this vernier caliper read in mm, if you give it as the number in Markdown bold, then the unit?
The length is **19.6** mm
